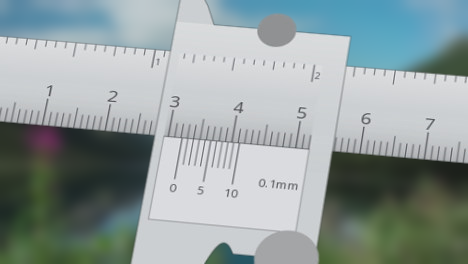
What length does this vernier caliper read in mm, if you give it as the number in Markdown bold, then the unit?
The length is **32.2** mm
